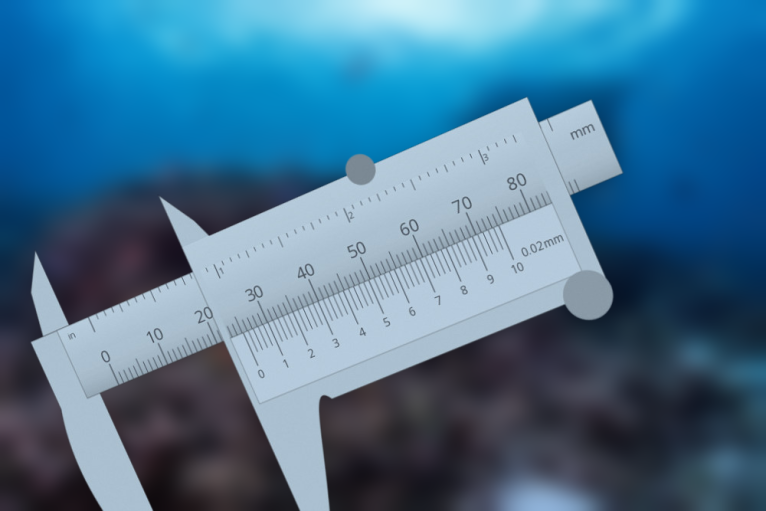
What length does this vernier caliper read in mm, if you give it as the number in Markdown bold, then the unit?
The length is **25.2** mm
